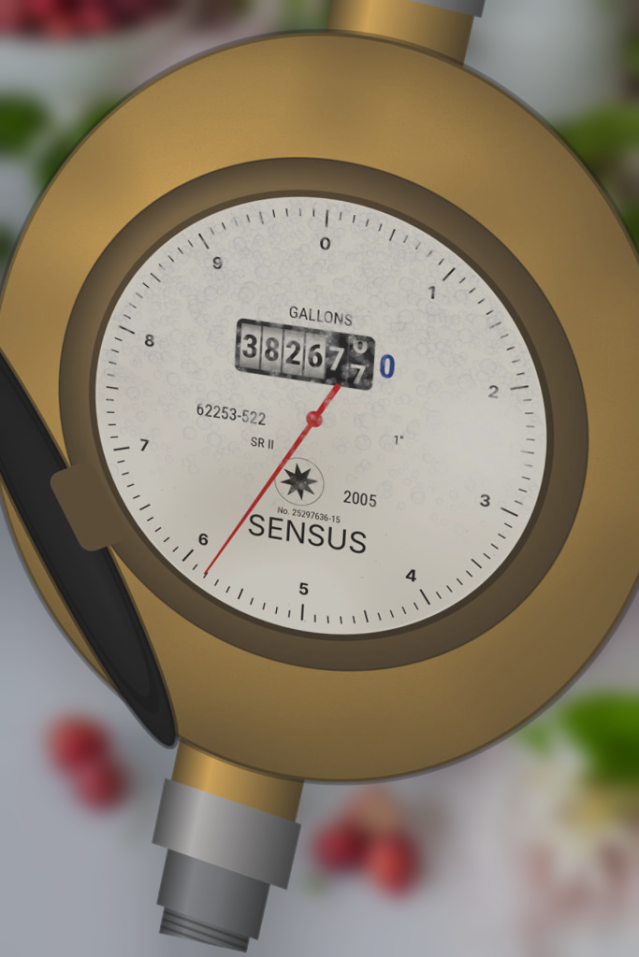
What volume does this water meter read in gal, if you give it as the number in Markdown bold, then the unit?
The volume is **3826765.8** gal
